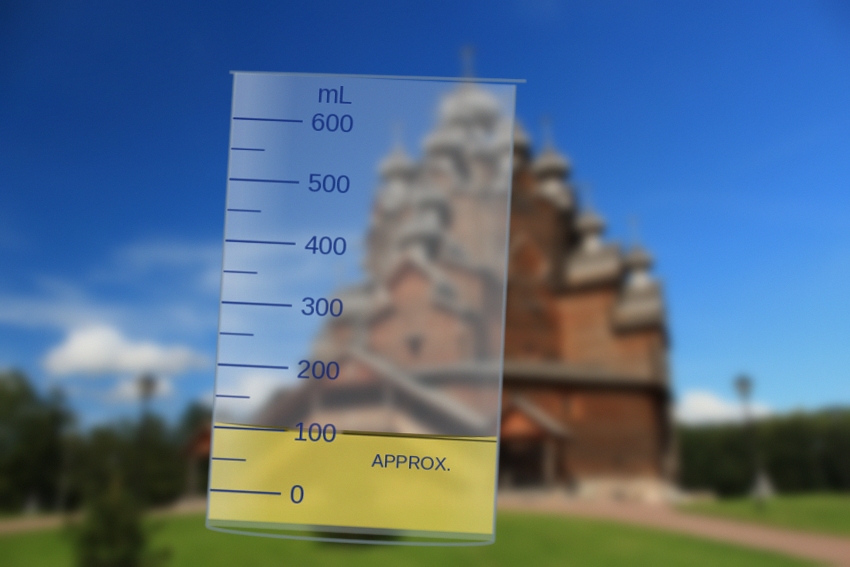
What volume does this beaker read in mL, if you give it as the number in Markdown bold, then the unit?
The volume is **100** mL
